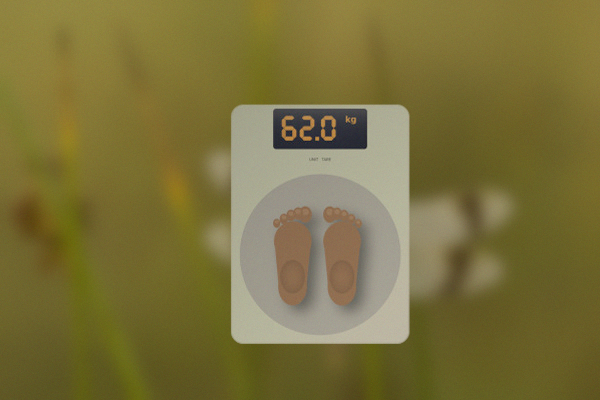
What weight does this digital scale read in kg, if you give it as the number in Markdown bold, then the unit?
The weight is **62.0** kg
